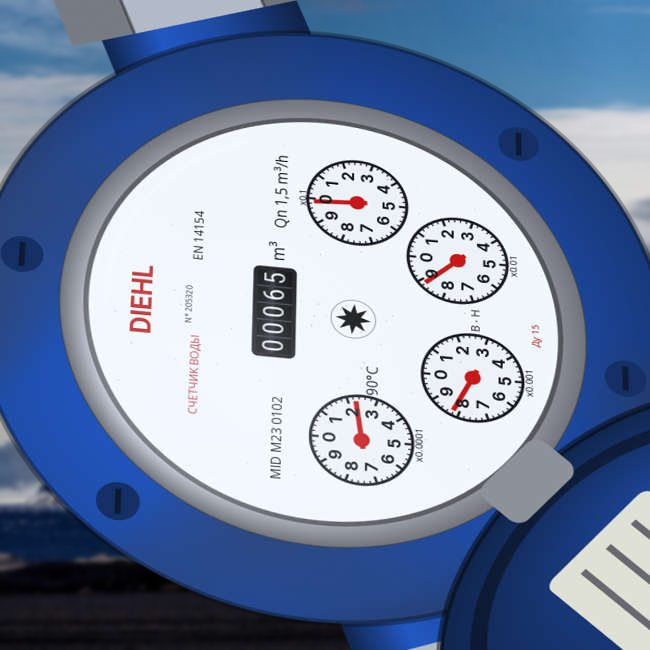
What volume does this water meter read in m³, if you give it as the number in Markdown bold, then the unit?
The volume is **64.9882** m³
